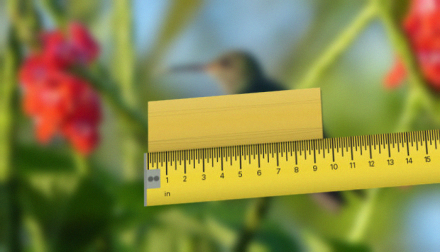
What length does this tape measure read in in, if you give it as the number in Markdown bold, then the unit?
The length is **9.5** in
